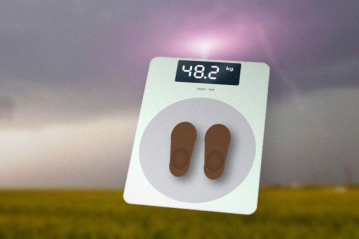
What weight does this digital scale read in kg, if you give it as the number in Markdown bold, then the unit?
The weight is **48.2** kg
